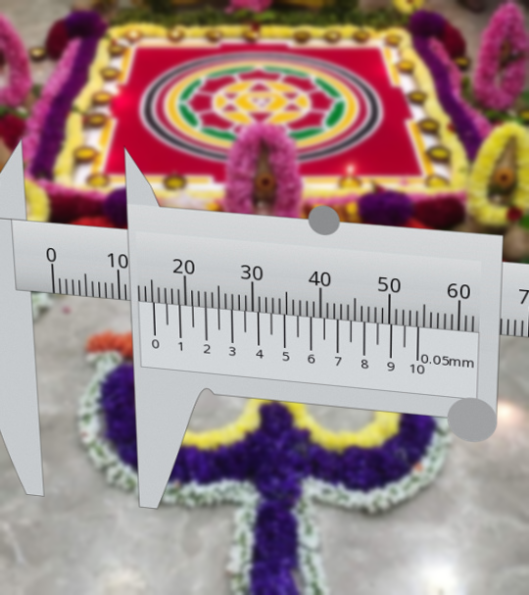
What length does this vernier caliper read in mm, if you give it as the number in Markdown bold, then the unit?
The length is **15.2** mm
